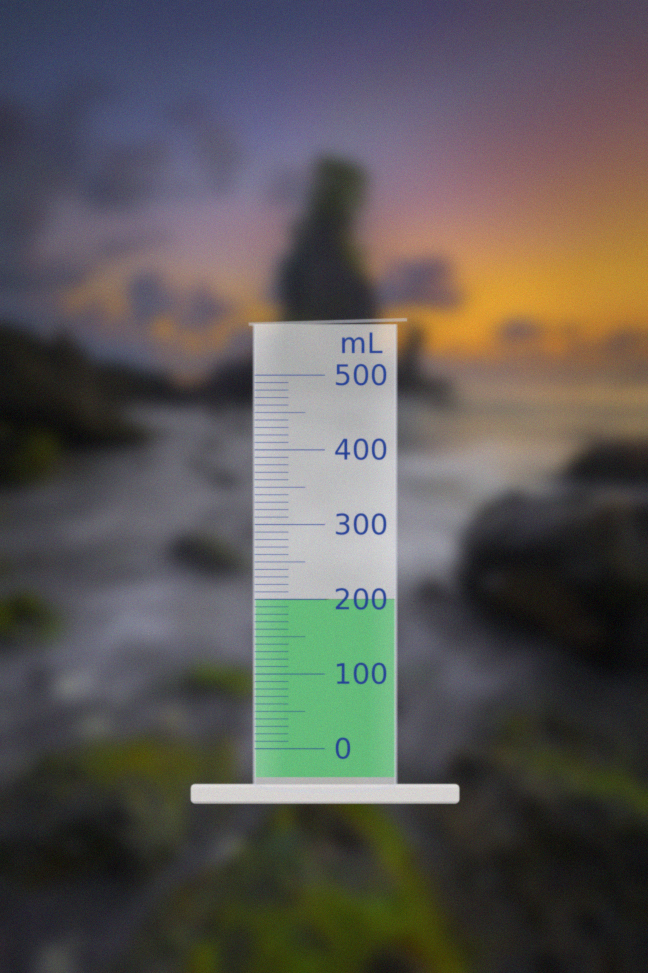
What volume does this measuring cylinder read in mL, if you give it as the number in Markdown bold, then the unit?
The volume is **200** mL
